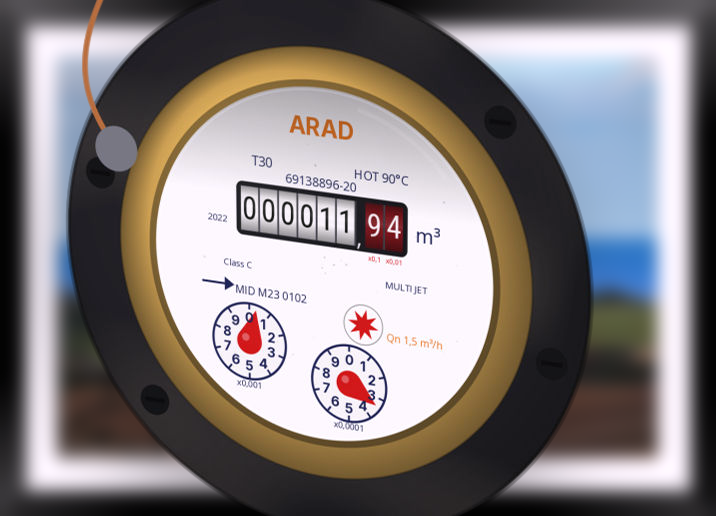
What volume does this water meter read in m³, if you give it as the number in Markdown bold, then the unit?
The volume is **11.9403** m³
